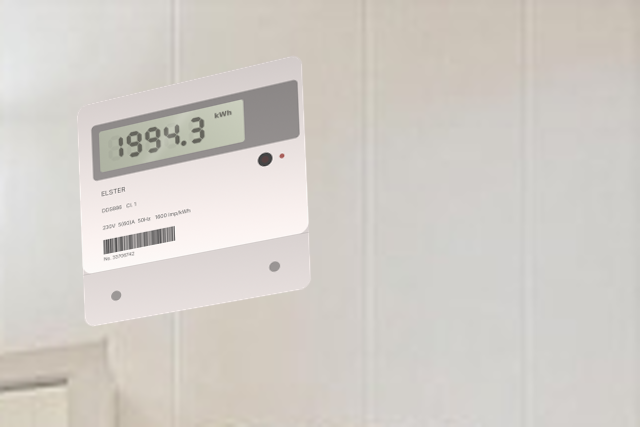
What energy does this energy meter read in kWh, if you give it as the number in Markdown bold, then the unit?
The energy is **1994.3** kWh
